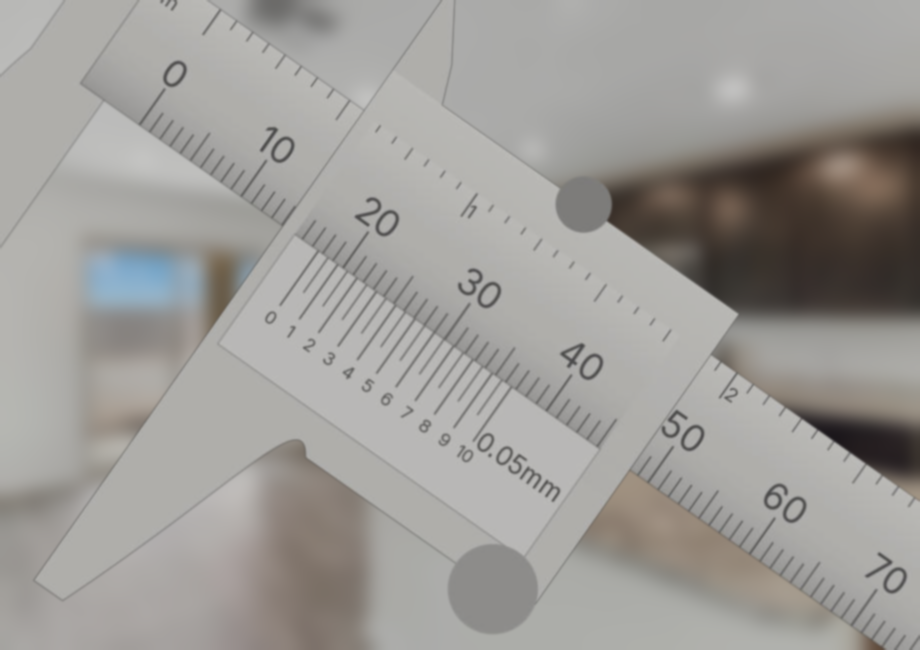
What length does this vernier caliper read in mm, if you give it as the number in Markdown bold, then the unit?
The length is **17.6** mm
